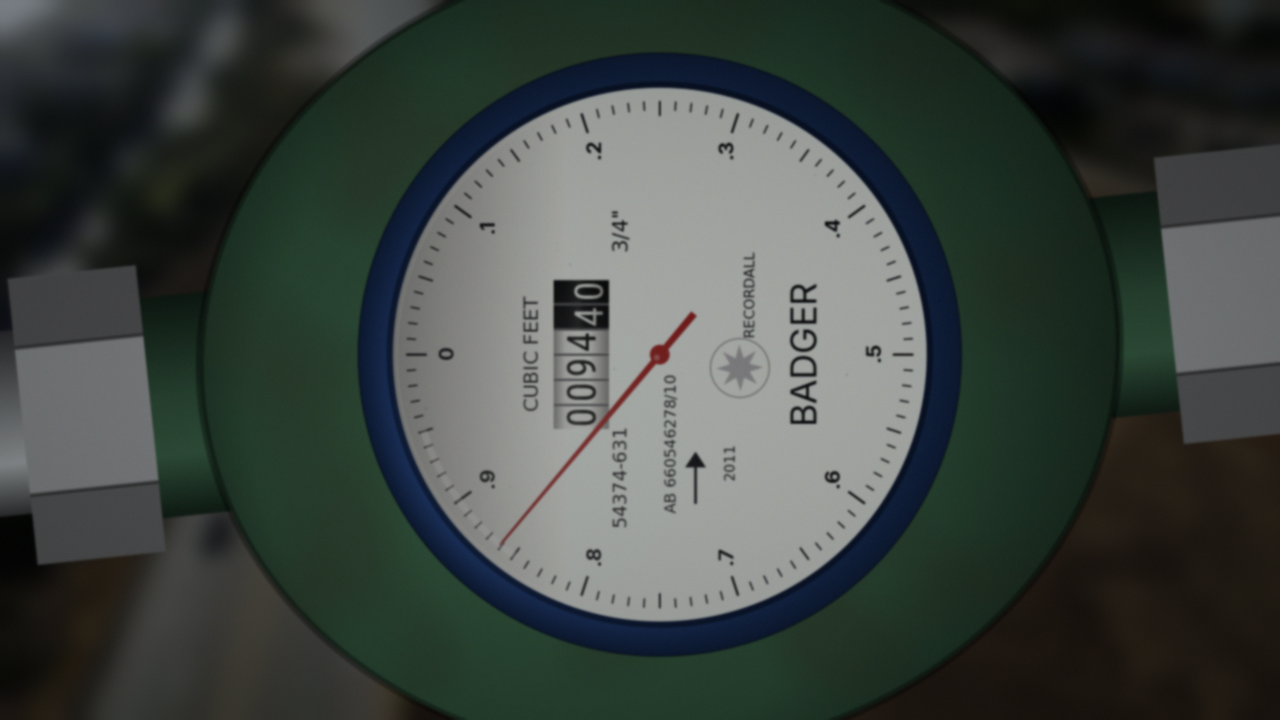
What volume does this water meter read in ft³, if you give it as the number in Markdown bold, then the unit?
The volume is **9439.86** ft³
